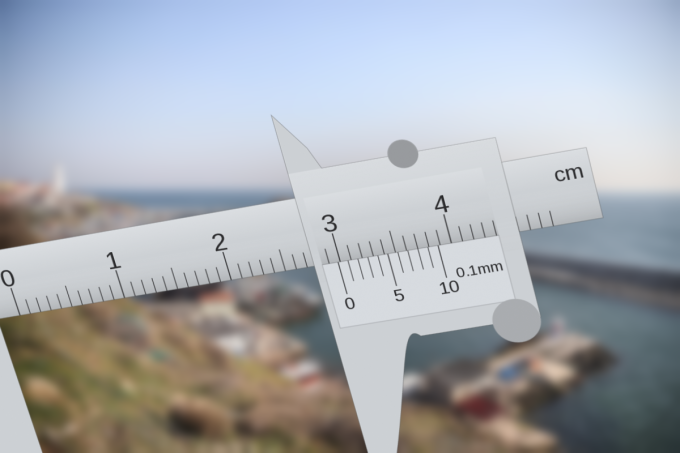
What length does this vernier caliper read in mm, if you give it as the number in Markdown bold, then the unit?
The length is **29.8** mm
